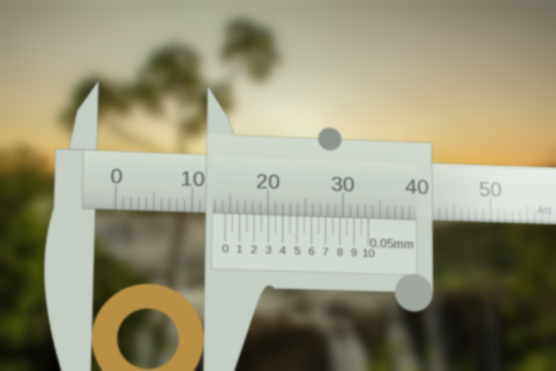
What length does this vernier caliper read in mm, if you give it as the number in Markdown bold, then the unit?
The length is **14.4** mm
